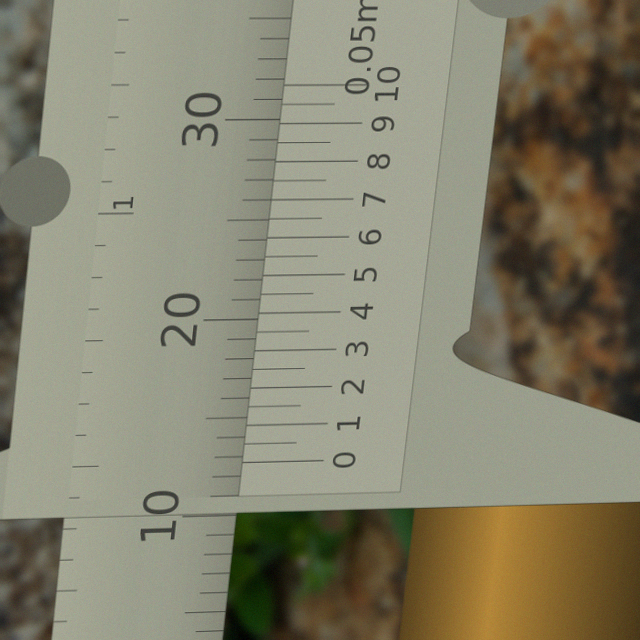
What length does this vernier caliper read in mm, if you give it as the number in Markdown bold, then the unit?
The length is **12.7** mm
